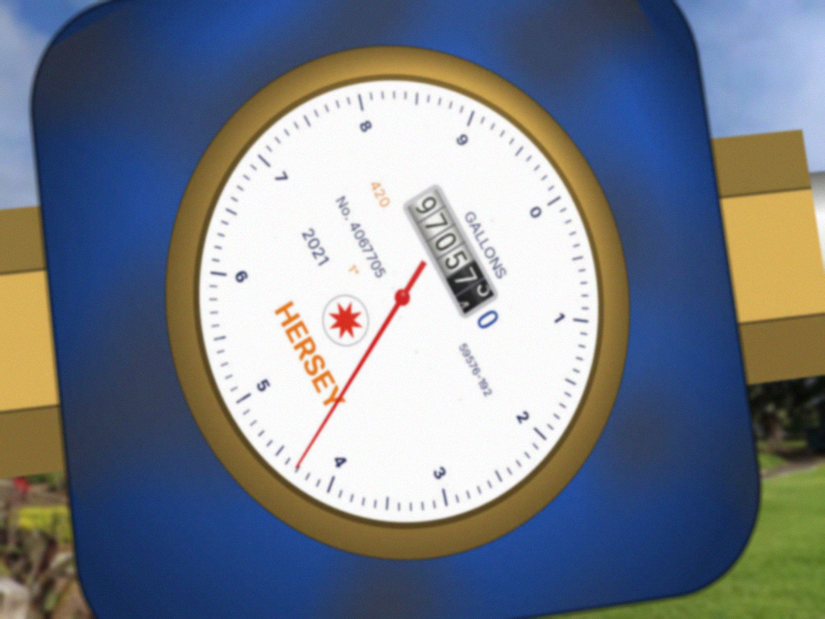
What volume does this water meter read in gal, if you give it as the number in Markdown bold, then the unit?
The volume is **9705734.3** gal
